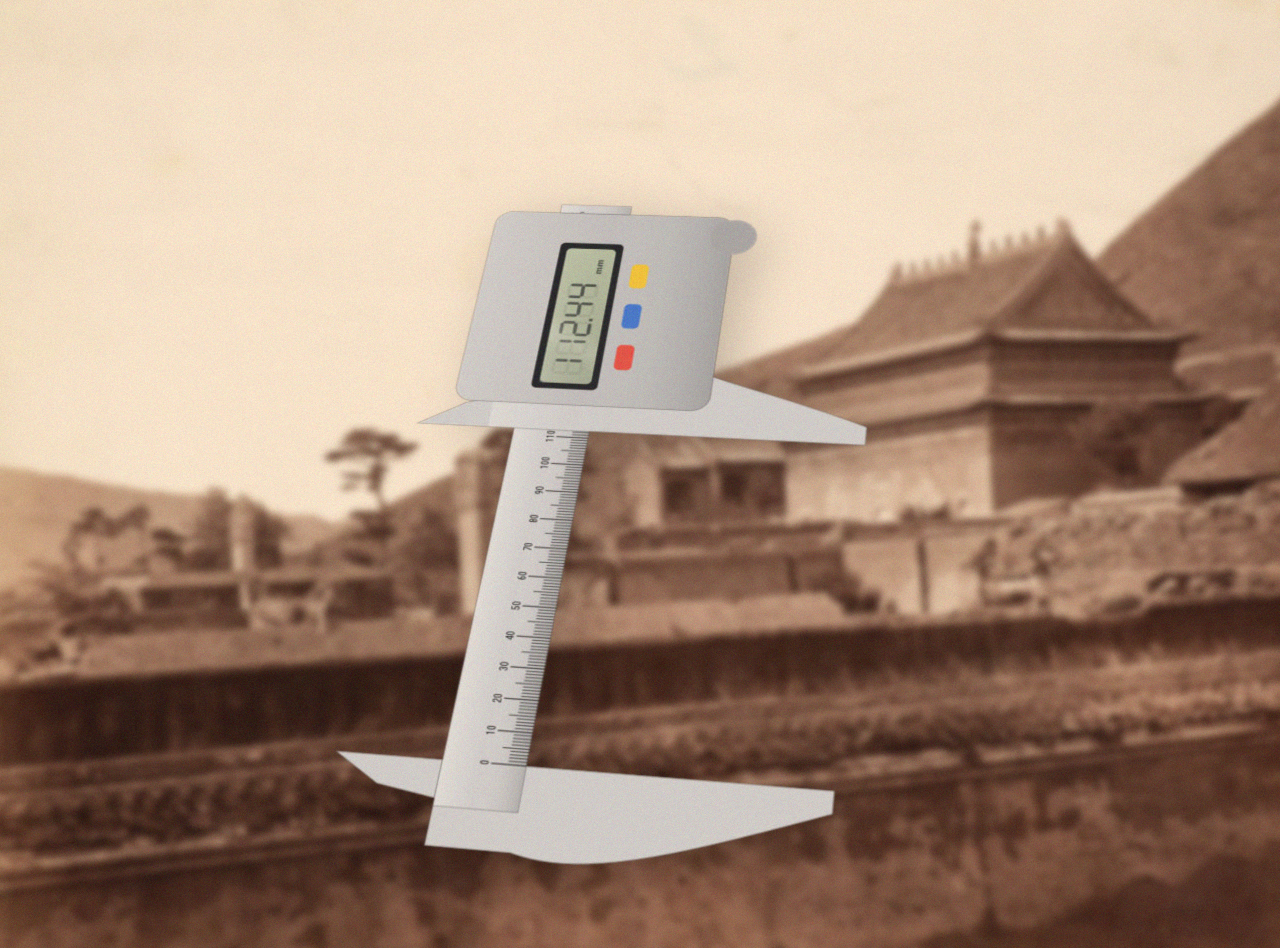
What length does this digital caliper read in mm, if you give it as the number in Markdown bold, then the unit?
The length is **112.44** mm
